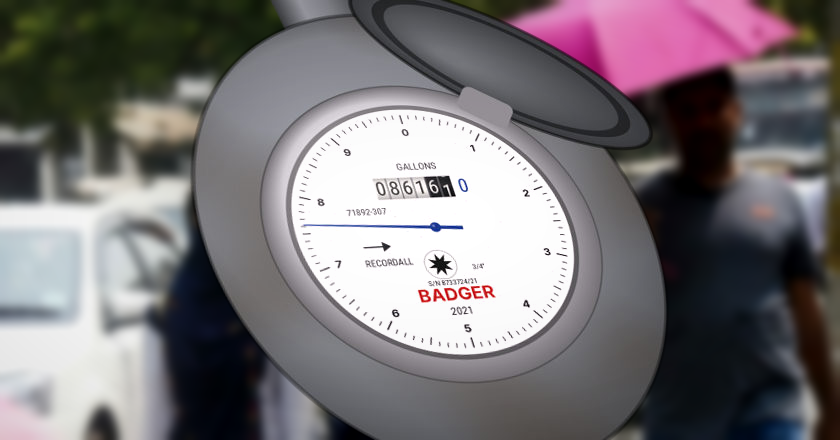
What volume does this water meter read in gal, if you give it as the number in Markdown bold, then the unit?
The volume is **861607.6** gal
